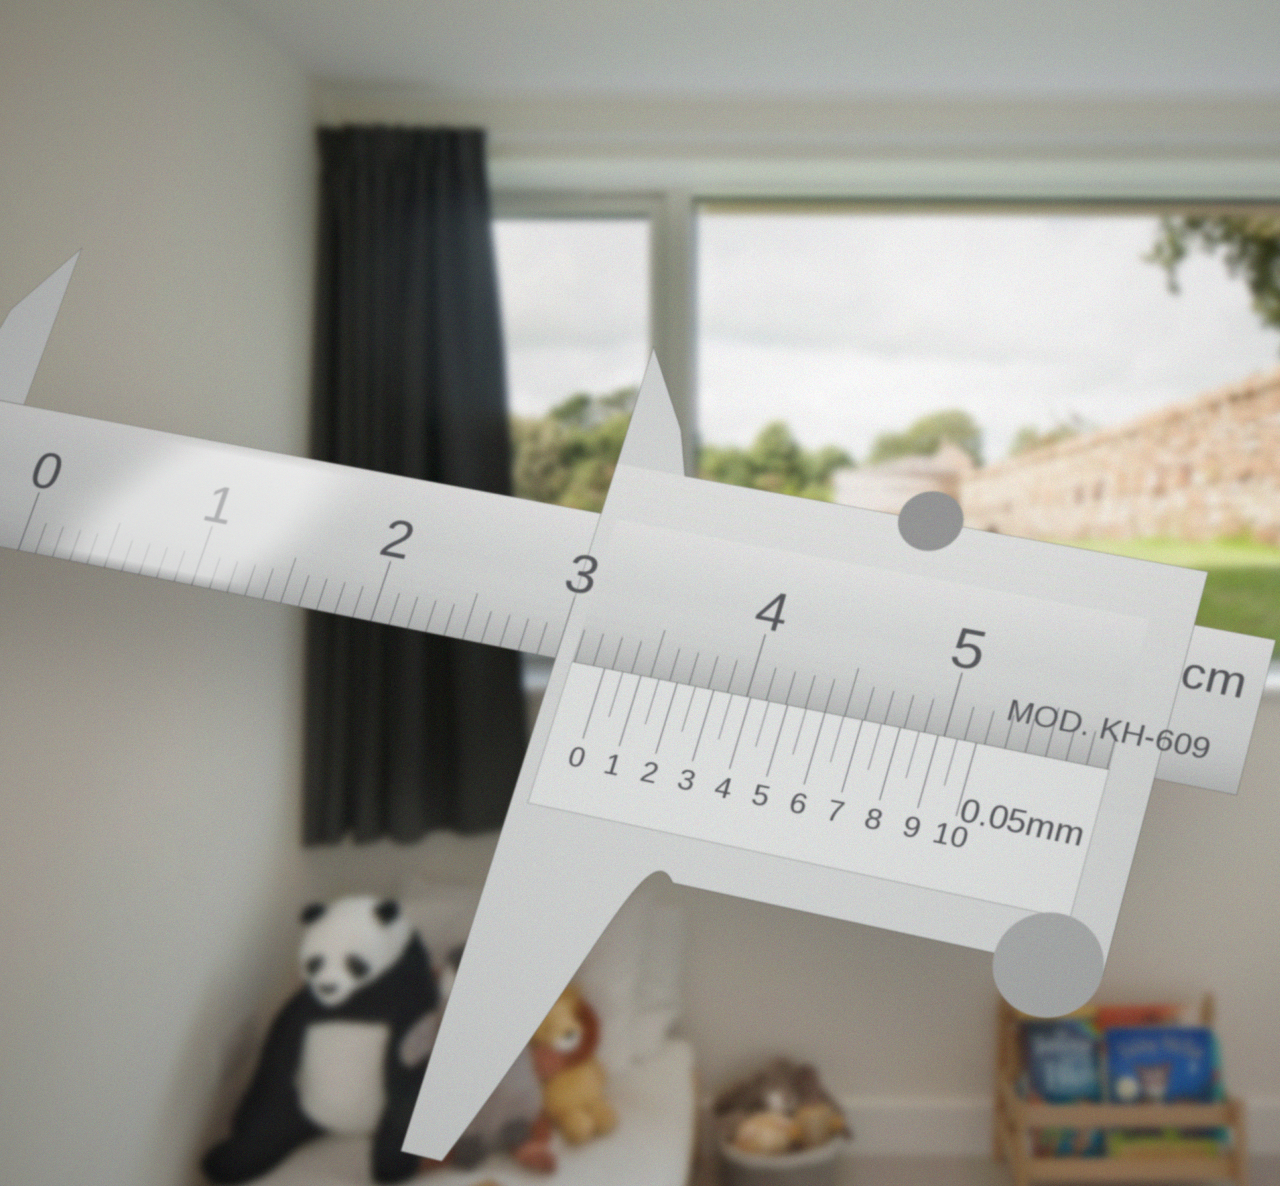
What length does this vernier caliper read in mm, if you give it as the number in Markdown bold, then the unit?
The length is **32.6** mm
